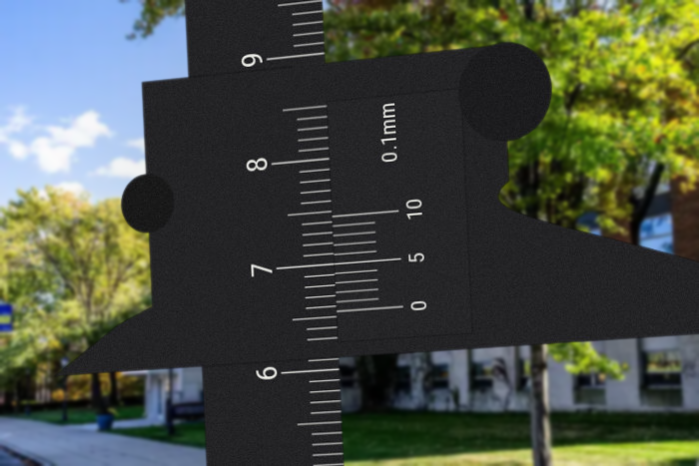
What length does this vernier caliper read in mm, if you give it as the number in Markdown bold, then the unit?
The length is **65.5** mm
